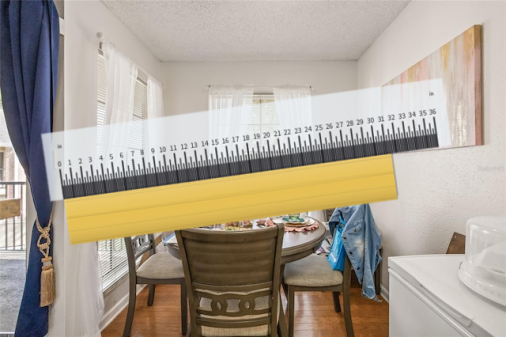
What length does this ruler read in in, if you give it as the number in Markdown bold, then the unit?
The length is **31.5** in
